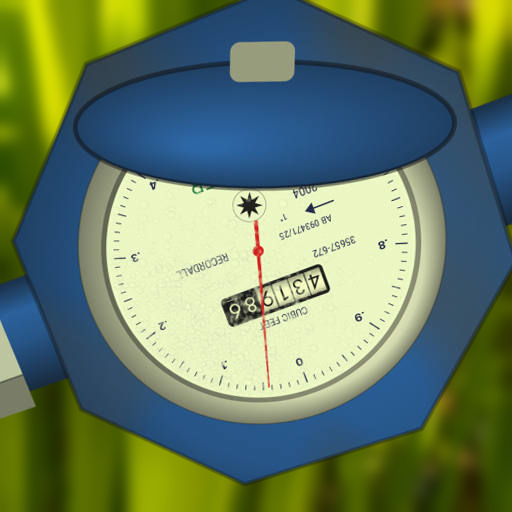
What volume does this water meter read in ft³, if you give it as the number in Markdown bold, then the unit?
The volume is **431986.04** ft³
